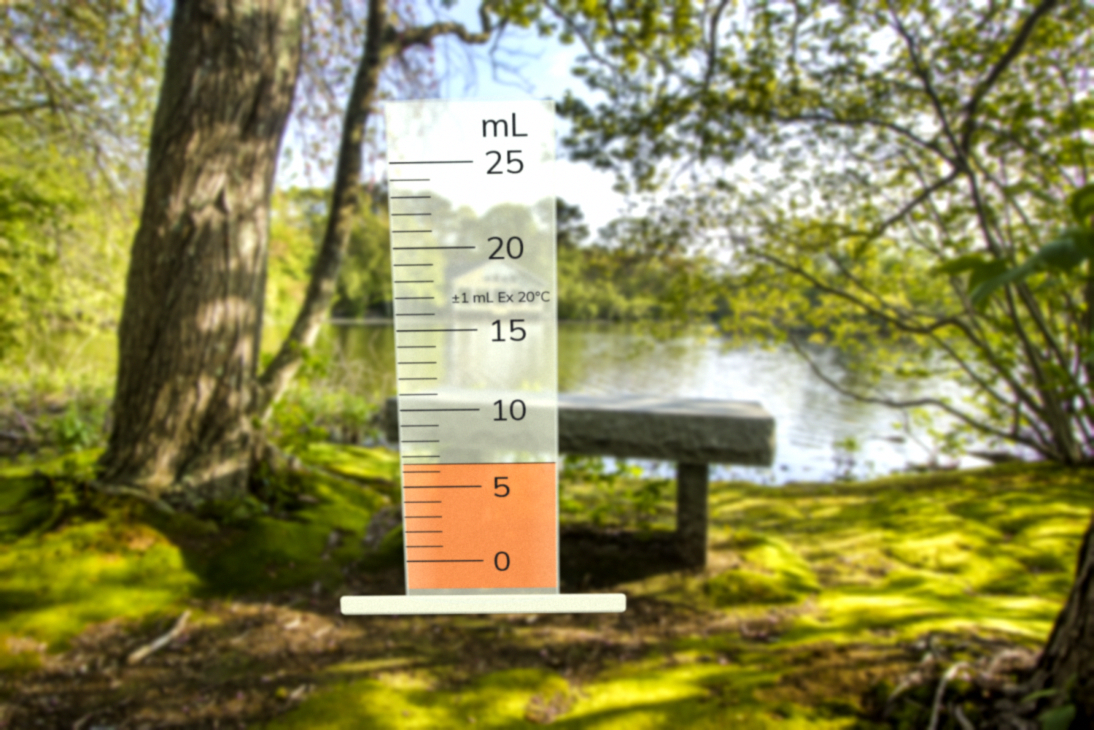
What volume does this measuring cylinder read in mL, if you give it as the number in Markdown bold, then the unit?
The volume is **6.5** mL
